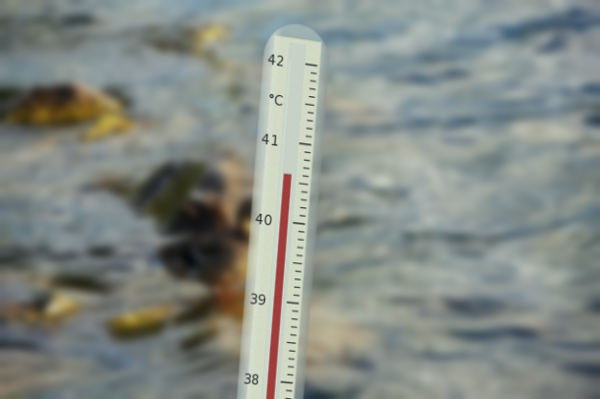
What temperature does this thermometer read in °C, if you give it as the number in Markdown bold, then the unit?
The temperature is **40.6** °C
